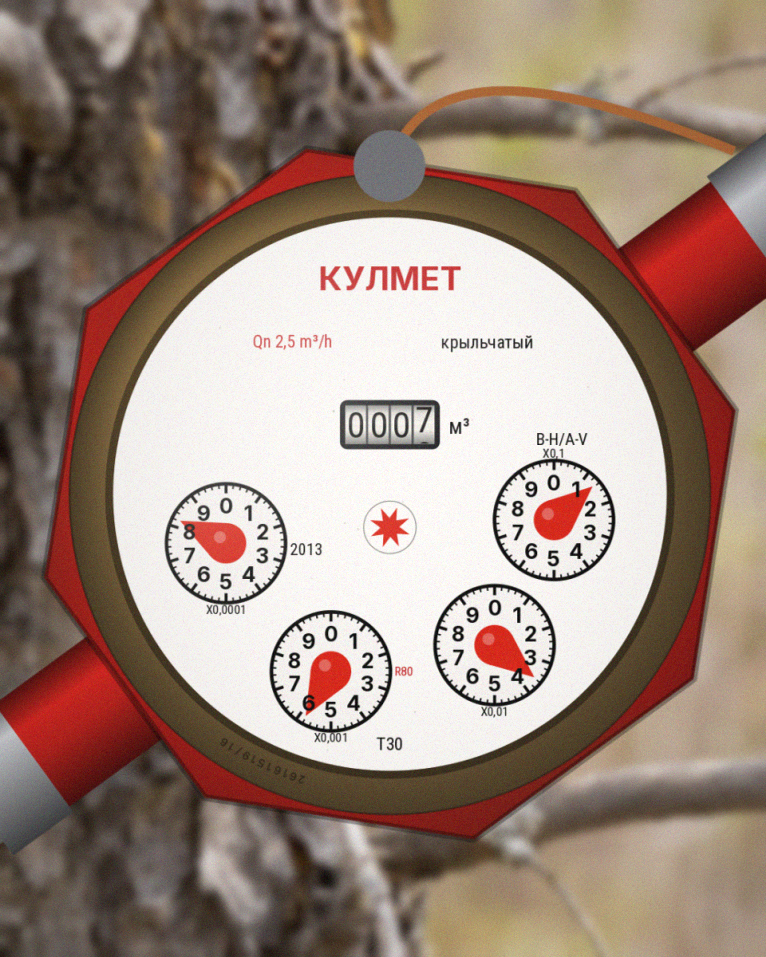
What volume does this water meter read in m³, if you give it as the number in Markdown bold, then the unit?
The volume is **7.1358** m³
